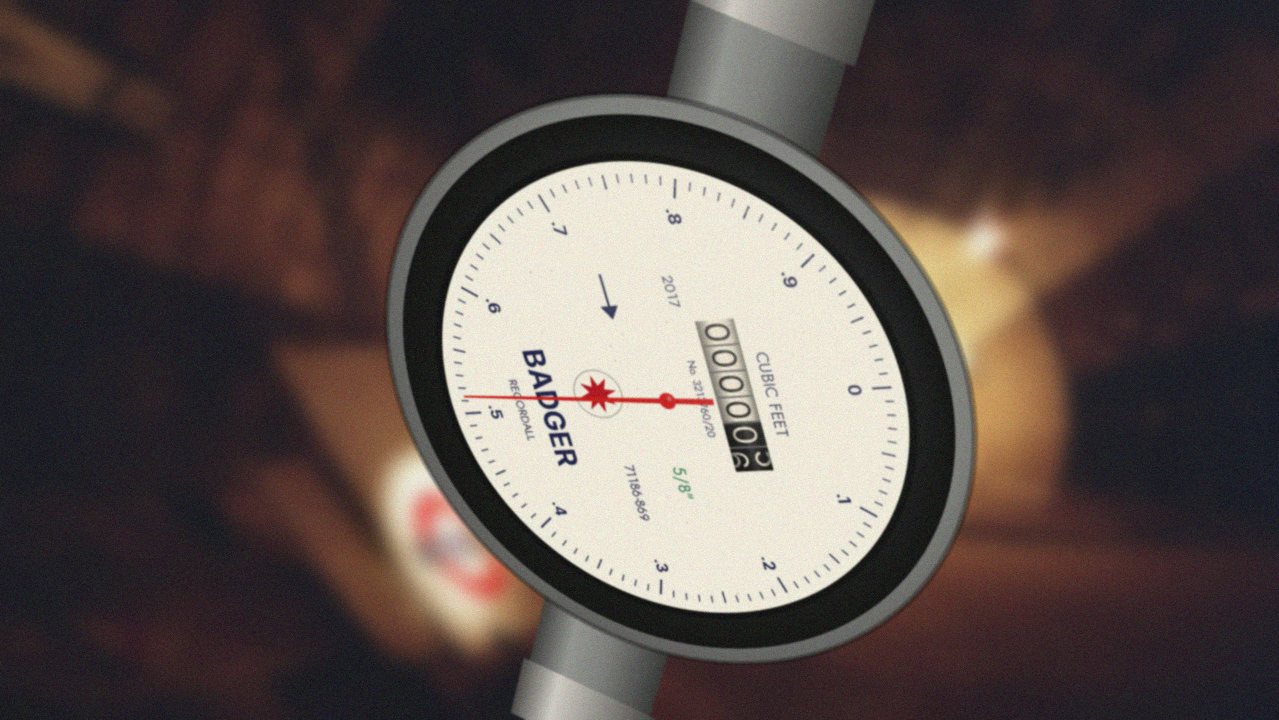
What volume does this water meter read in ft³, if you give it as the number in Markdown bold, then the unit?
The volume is **5.51** ft³
